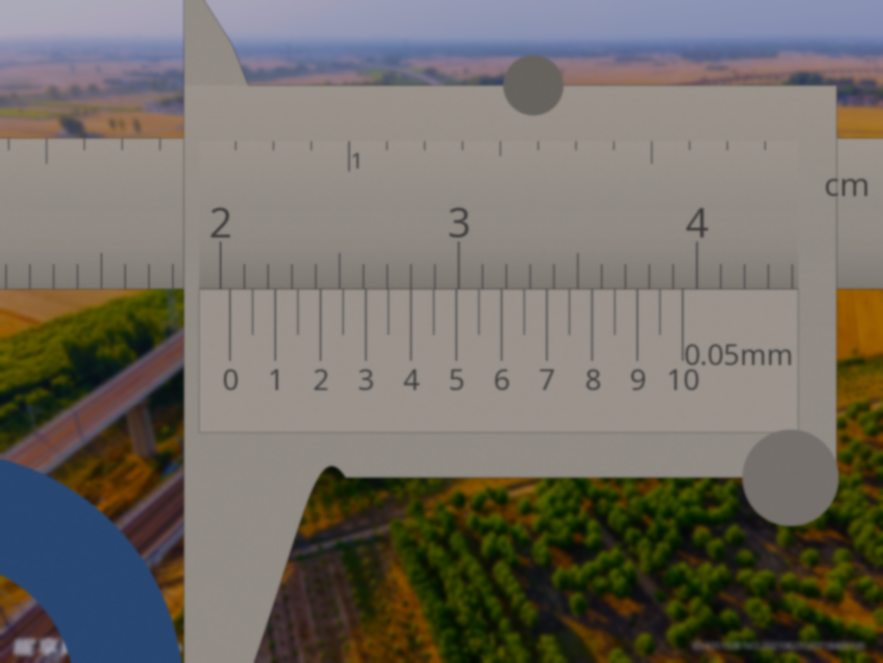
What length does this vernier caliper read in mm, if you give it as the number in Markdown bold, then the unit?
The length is **20.4** mm
